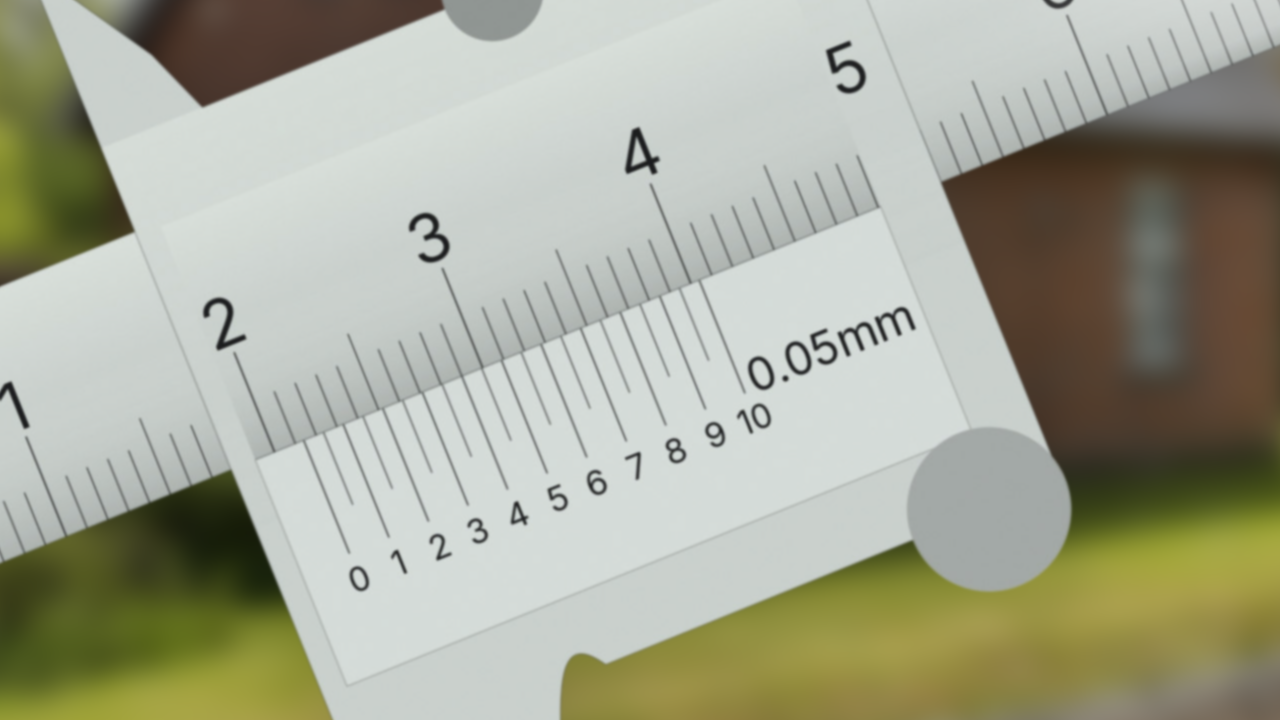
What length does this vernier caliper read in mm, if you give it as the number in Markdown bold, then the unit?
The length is **21.4** mm
